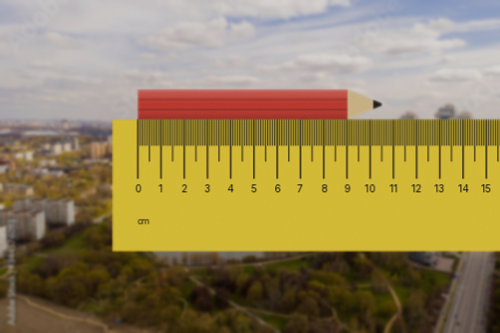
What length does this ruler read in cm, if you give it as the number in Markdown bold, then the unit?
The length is **10.5** cm
